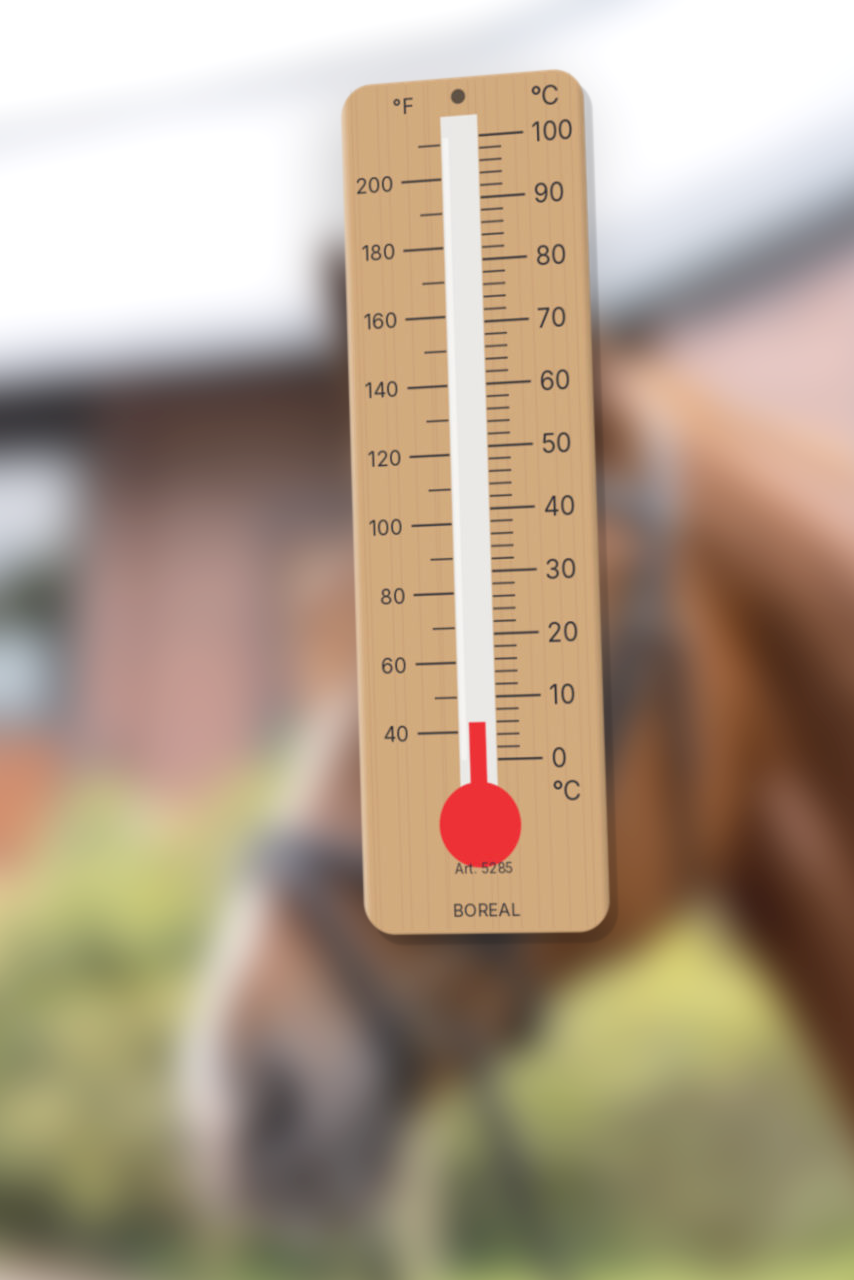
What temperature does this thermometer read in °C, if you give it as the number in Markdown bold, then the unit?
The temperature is **6** °C
